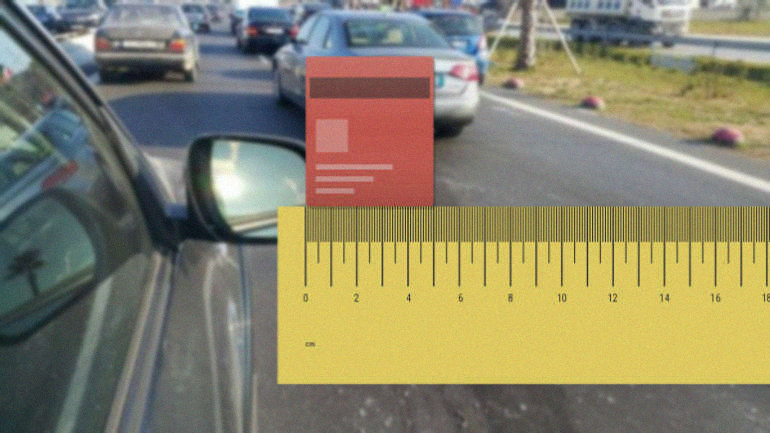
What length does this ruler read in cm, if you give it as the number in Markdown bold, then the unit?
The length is **5** cm
